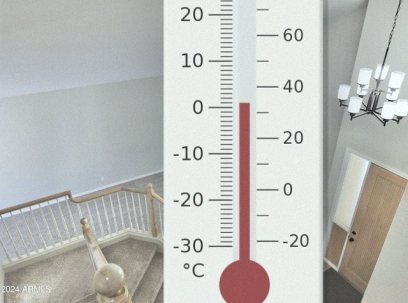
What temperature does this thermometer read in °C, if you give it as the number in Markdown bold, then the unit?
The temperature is **1** °C
